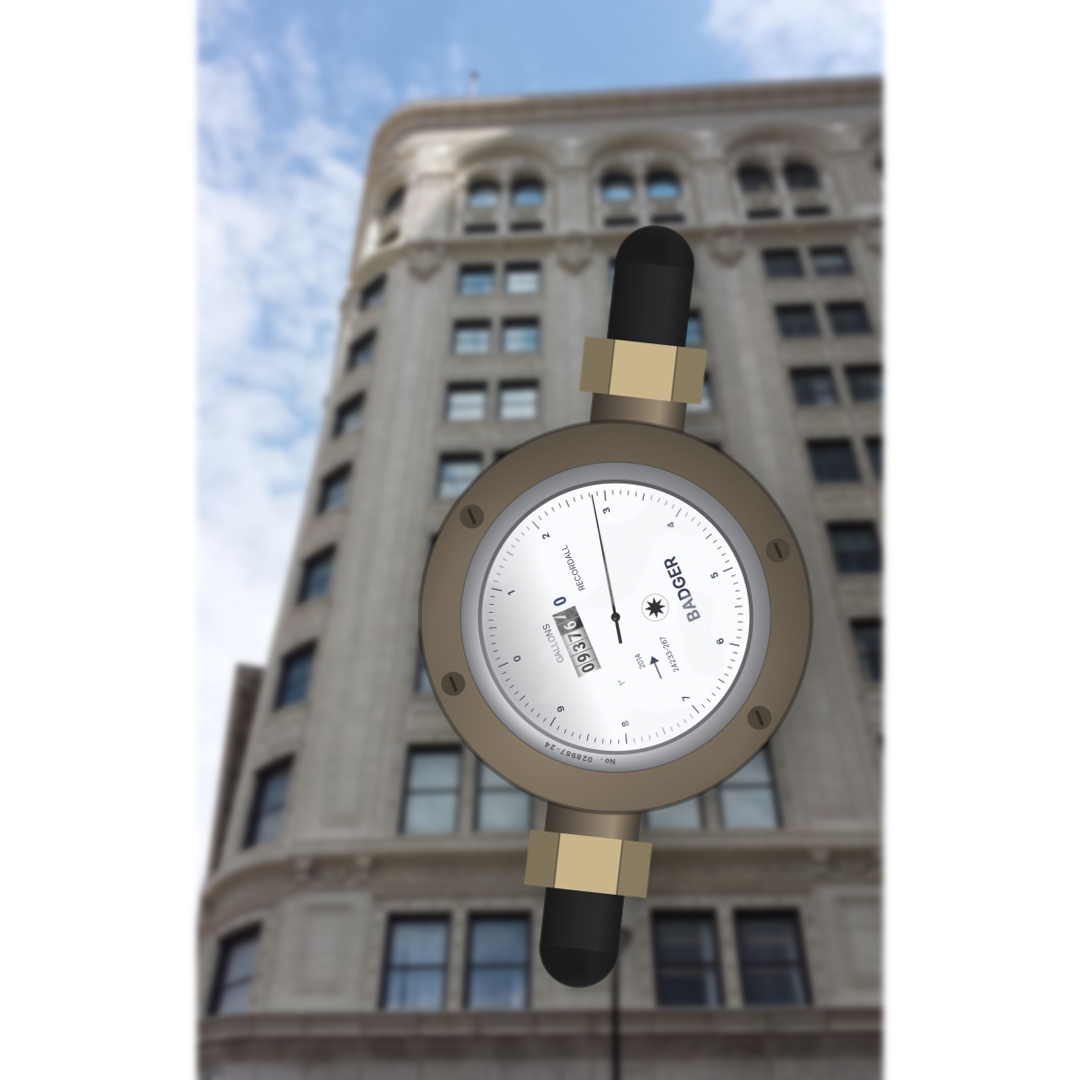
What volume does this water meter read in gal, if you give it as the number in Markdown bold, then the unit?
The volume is **937672.8** gal
